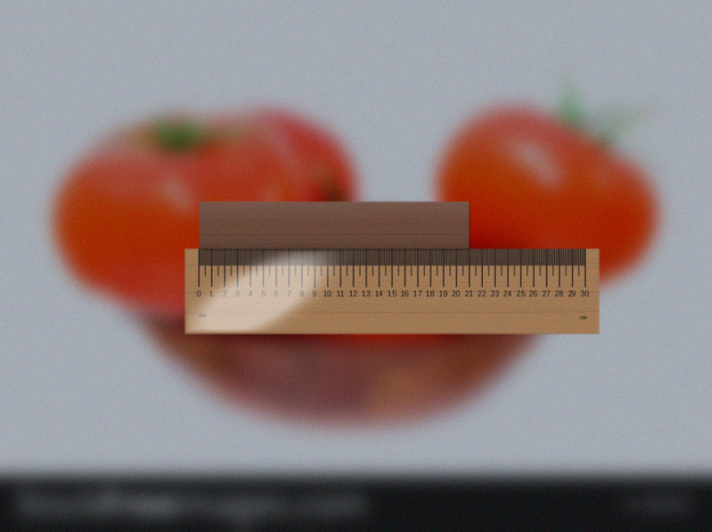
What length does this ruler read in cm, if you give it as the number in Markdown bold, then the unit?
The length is **21** cm
